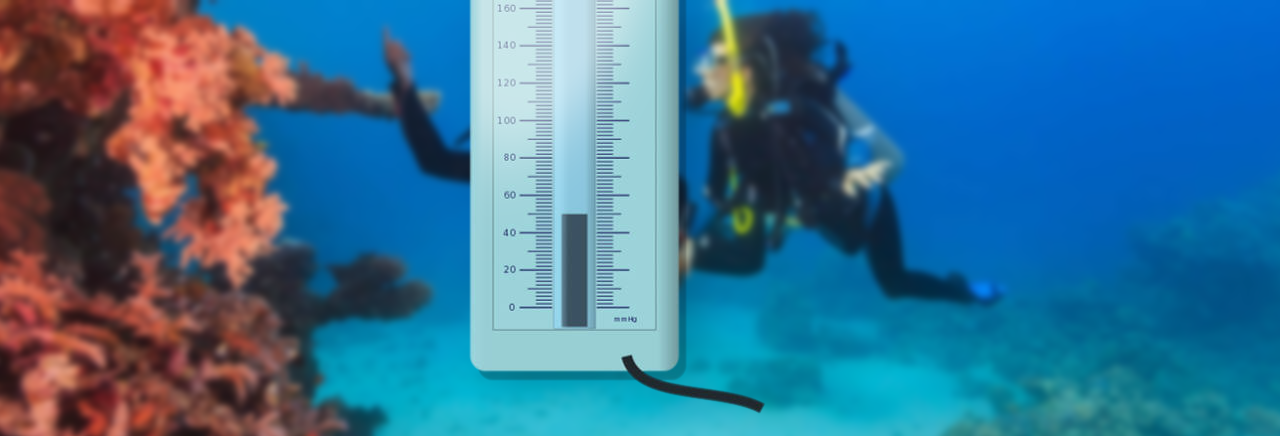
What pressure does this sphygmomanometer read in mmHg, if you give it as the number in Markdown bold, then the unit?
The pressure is **50** mmHg
